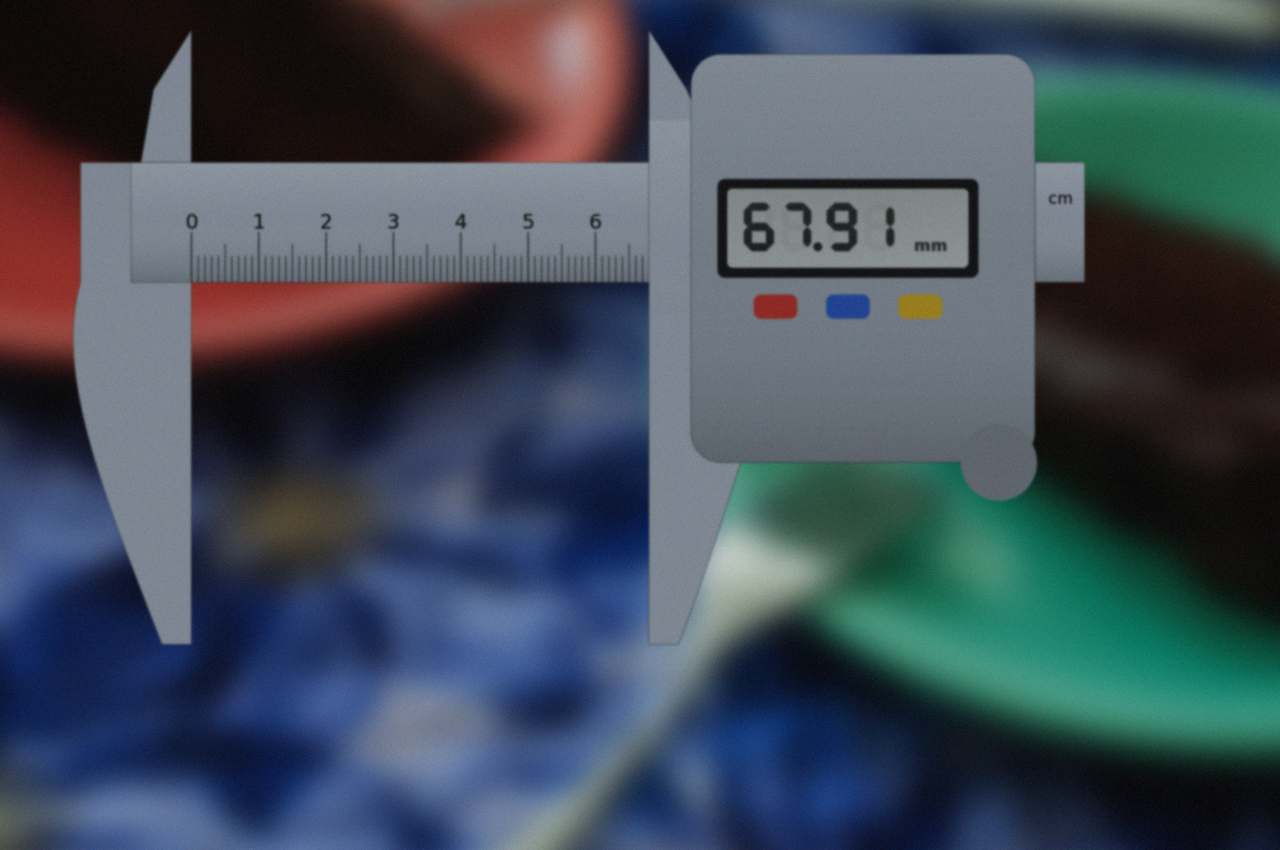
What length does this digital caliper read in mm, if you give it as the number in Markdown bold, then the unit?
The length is **67.91** mm
